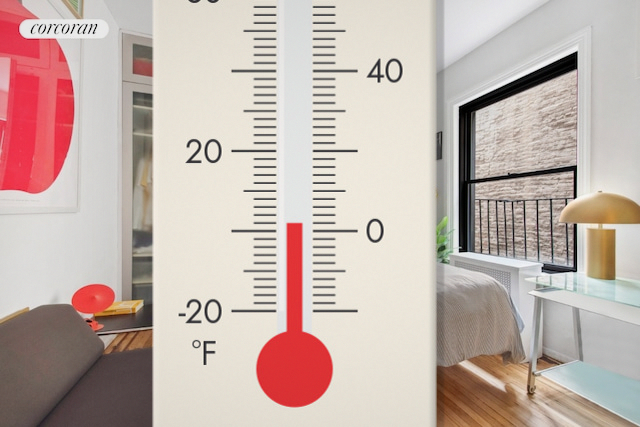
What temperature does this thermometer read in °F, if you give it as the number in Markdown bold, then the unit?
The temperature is **2** °F
